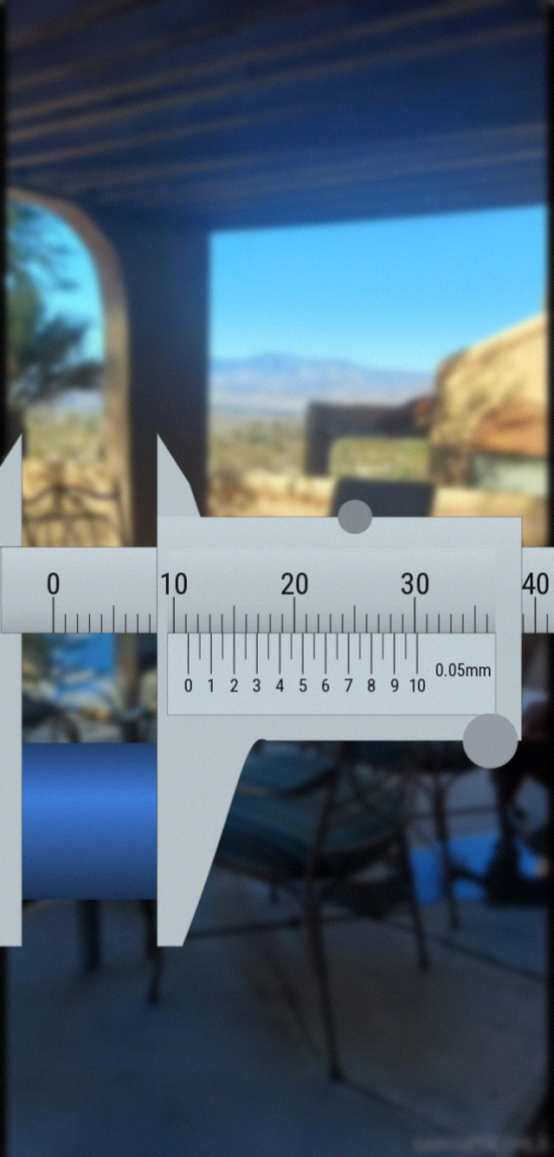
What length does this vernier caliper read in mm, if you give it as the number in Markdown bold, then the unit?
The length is **11.2** mm
